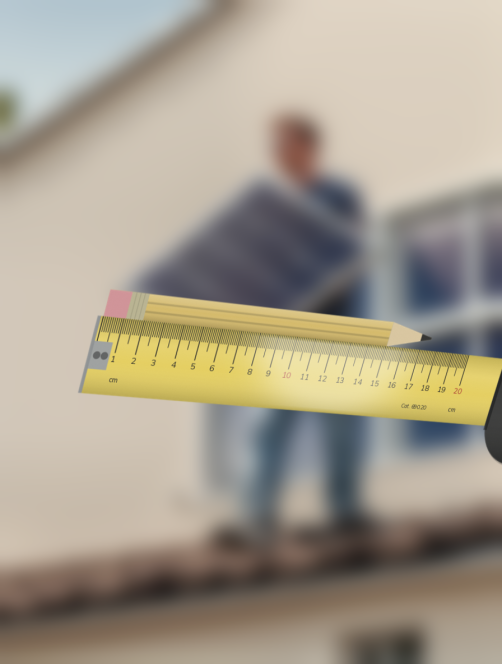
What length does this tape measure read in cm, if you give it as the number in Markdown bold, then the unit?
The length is **17.5** cm
